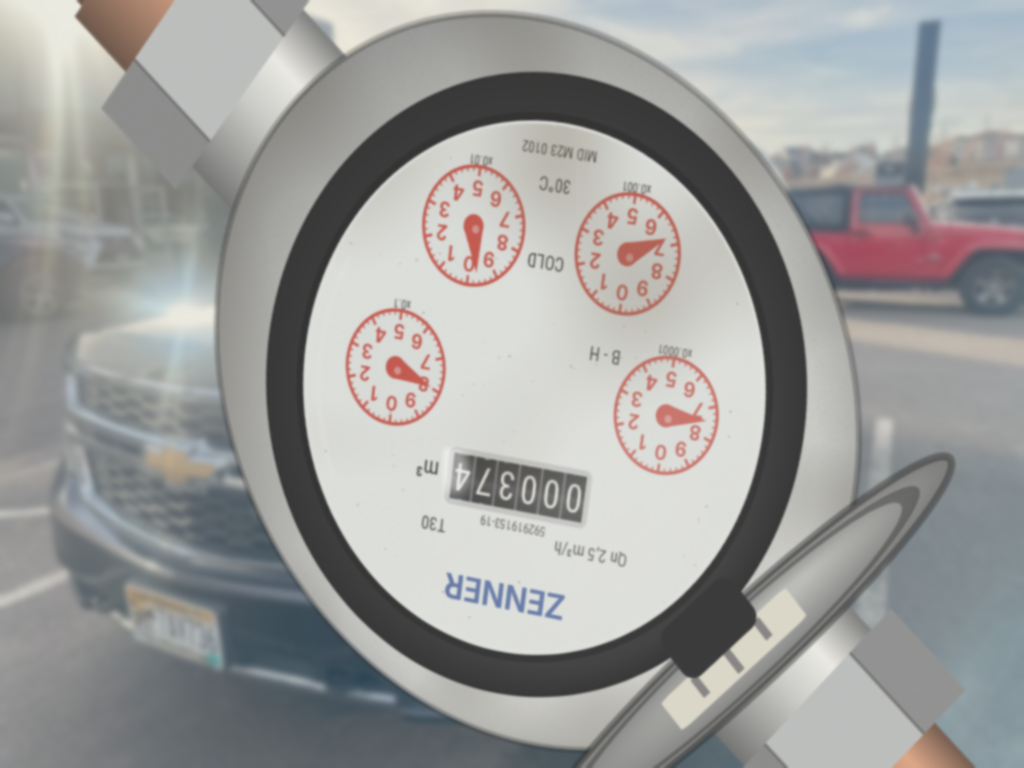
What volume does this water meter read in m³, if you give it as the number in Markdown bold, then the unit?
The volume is **374.7967** m³
